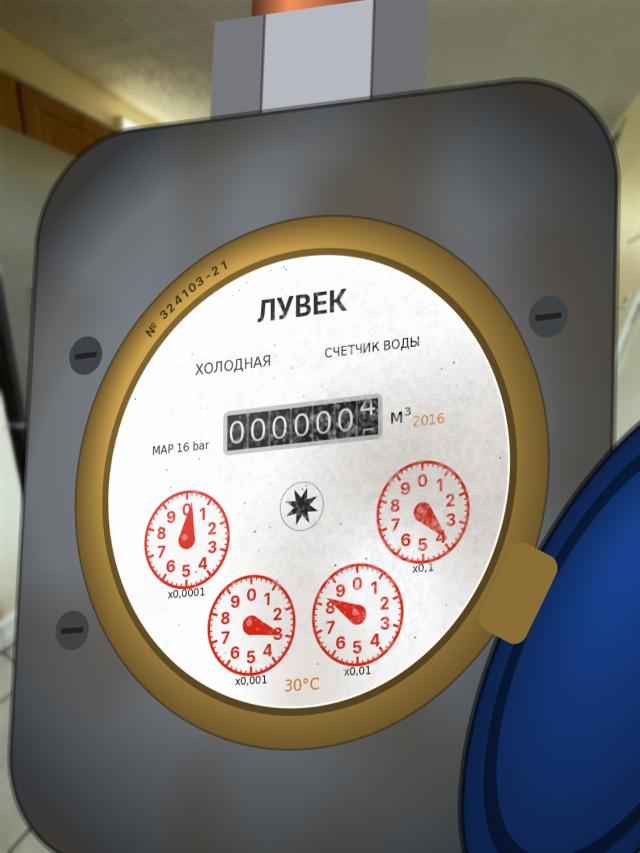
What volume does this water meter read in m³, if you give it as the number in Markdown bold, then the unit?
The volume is **4.3830** m³
